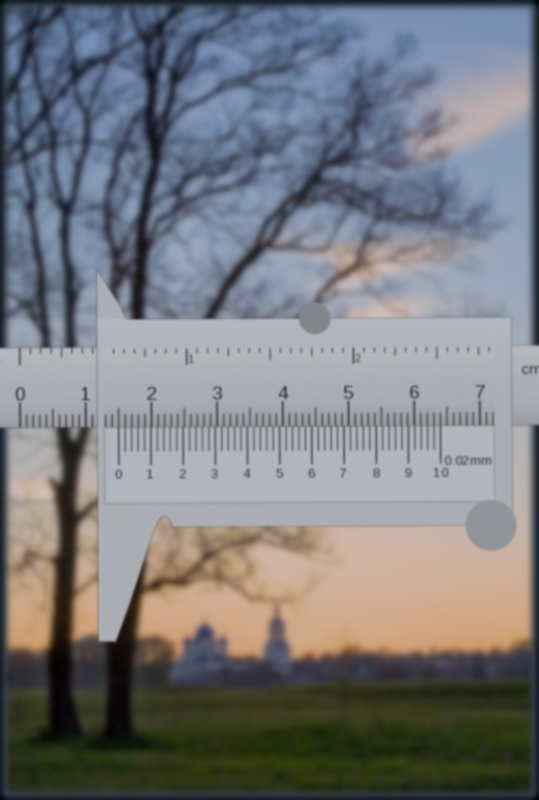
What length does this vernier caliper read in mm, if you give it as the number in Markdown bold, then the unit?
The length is **15.0** mm
